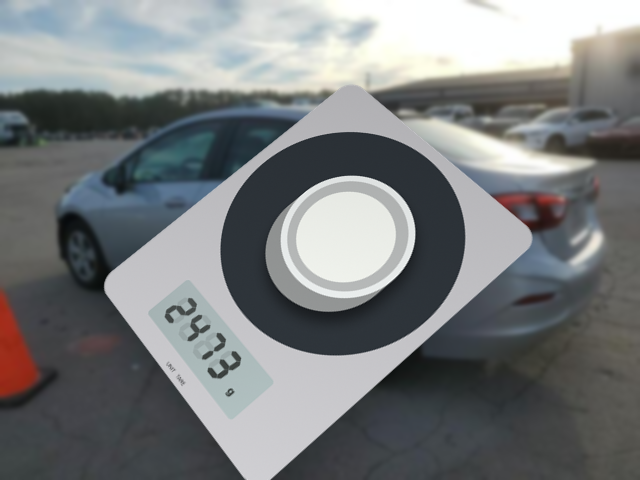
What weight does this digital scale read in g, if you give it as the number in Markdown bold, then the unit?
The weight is **2473** g
